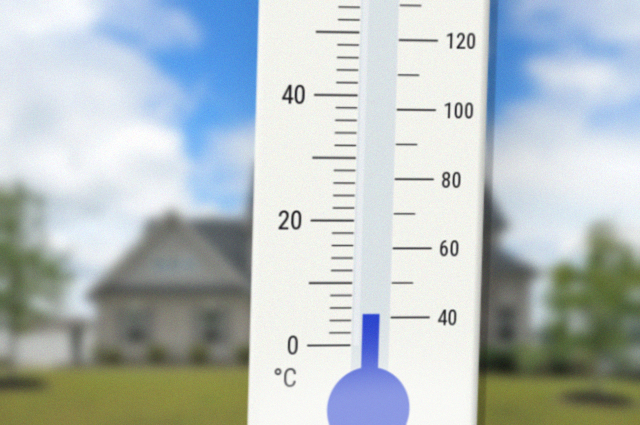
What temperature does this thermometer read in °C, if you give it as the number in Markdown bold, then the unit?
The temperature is **5** °C
